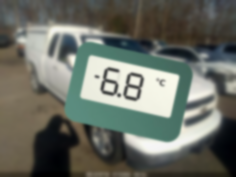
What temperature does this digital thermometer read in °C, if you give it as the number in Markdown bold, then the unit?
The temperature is **-6.8** °C
